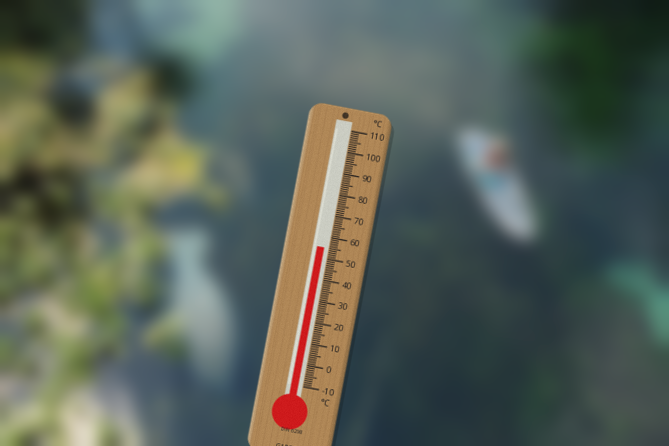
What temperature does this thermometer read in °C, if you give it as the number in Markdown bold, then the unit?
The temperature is **55** °C
